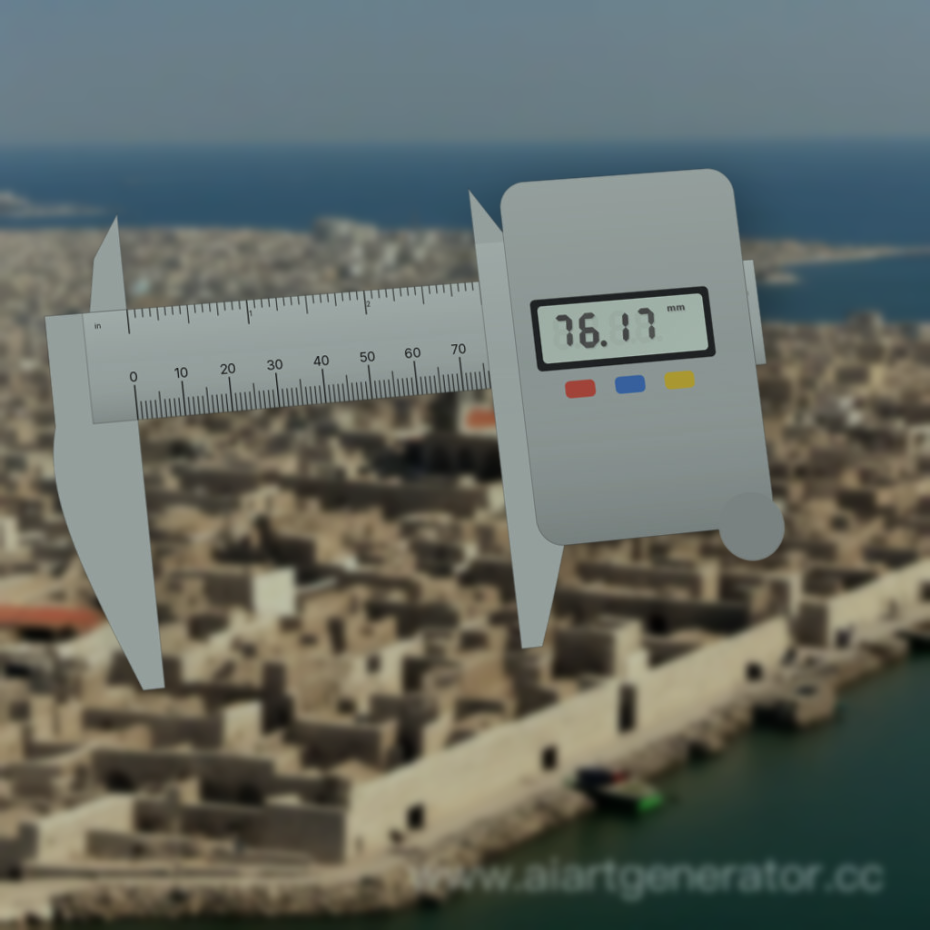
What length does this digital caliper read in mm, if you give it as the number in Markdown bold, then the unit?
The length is **76.17** mm
